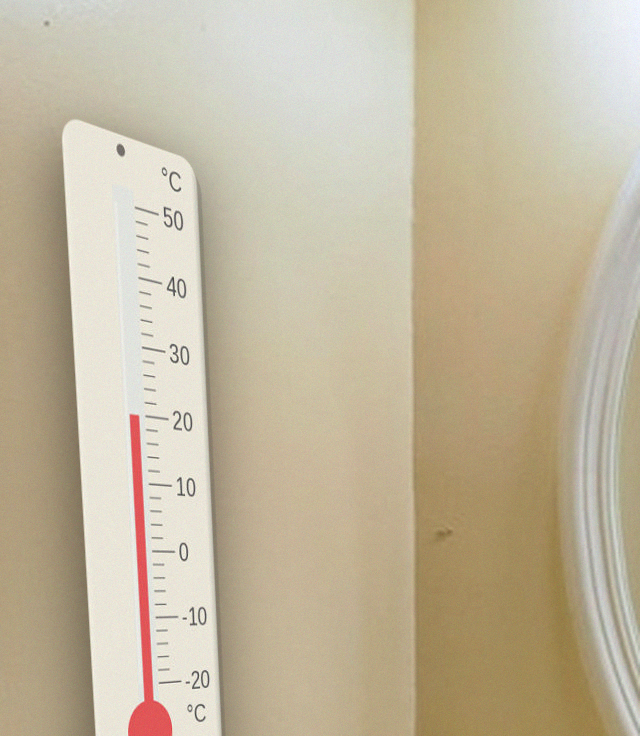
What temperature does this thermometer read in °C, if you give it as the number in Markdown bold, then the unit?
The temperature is **20** °C
